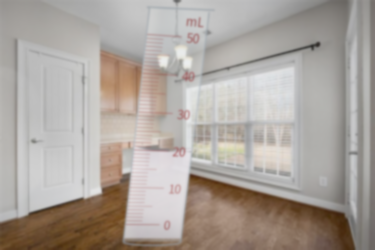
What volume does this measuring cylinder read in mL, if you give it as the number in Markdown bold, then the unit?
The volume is **20** mL
